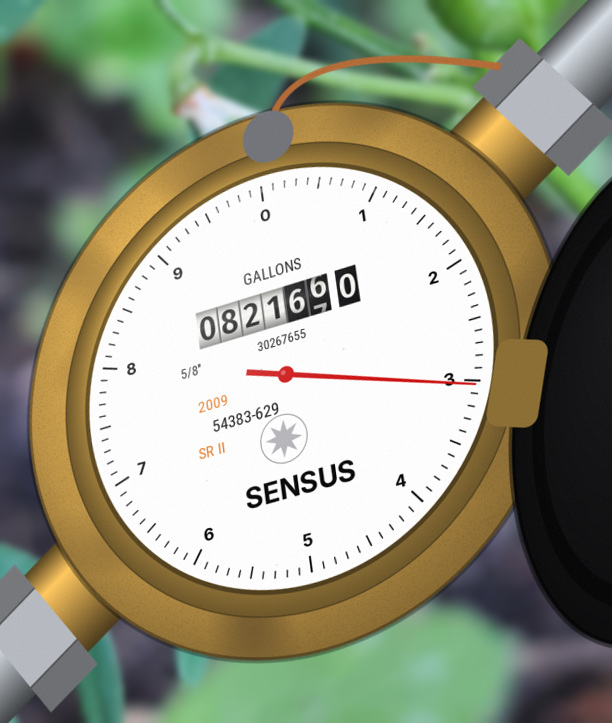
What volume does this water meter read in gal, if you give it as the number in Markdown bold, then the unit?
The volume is **821663.0** gal
